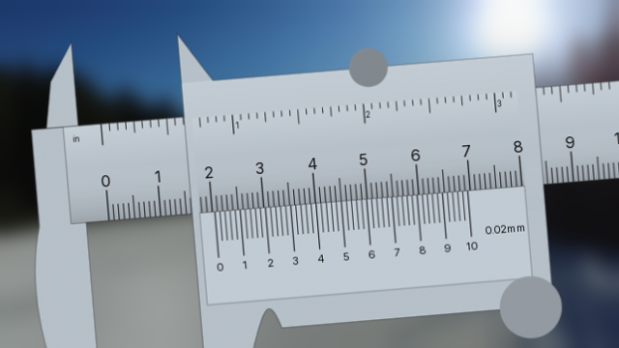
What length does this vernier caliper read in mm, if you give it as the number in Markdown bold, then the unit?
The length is **20.5** mm
